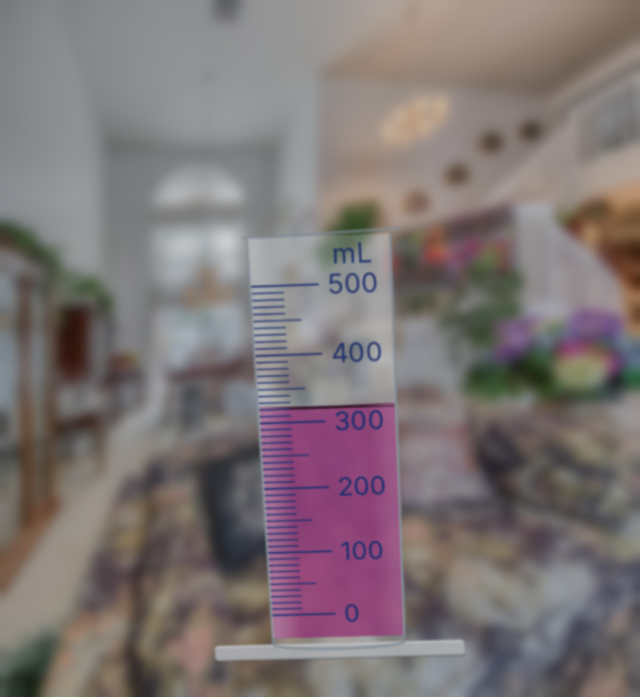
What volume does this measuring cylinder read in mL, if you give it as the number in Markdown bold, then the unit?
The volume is **320** mL
